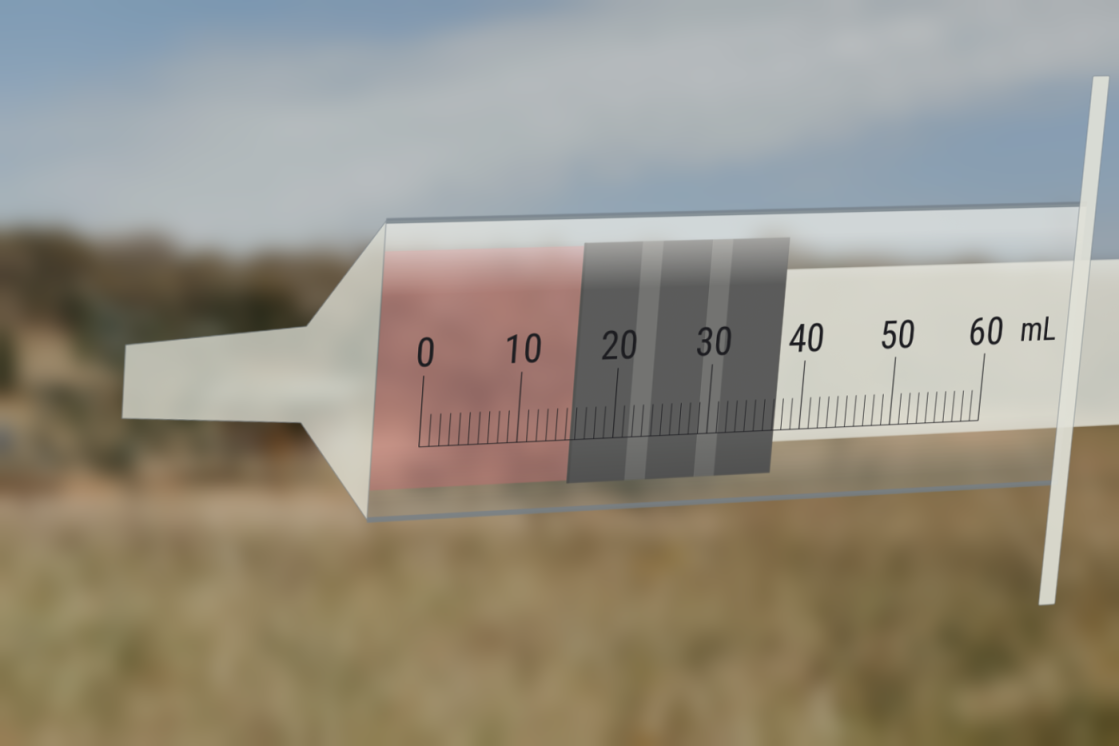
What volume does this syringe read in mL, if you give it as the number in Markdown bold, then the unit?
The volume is **15.5** mL
